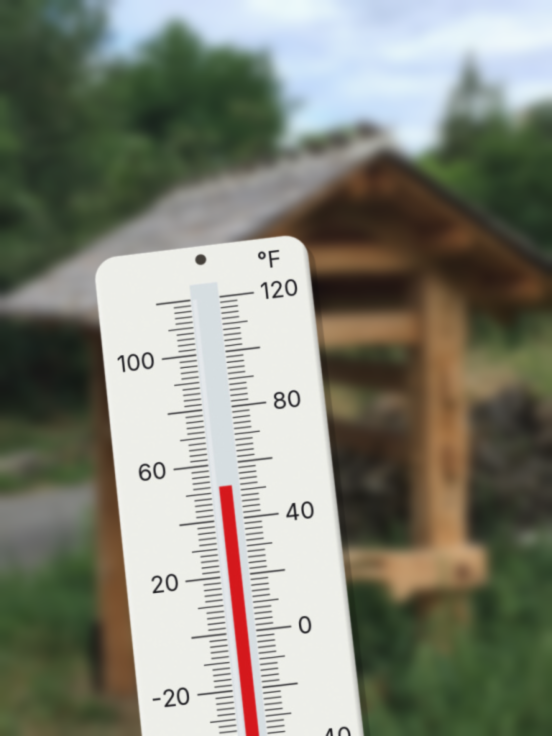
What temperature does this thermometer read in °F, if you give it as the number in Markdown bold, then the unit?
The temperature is **52** °F
